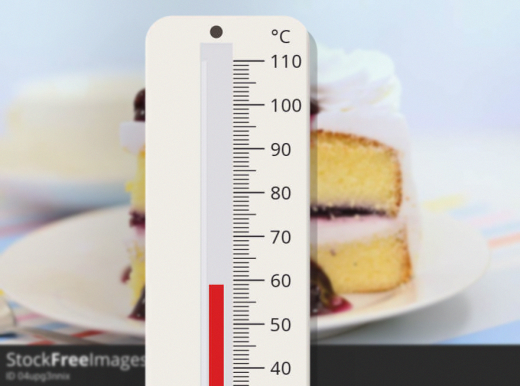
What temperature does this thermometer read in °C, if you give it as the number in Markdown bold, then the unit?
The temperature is **59** °C
